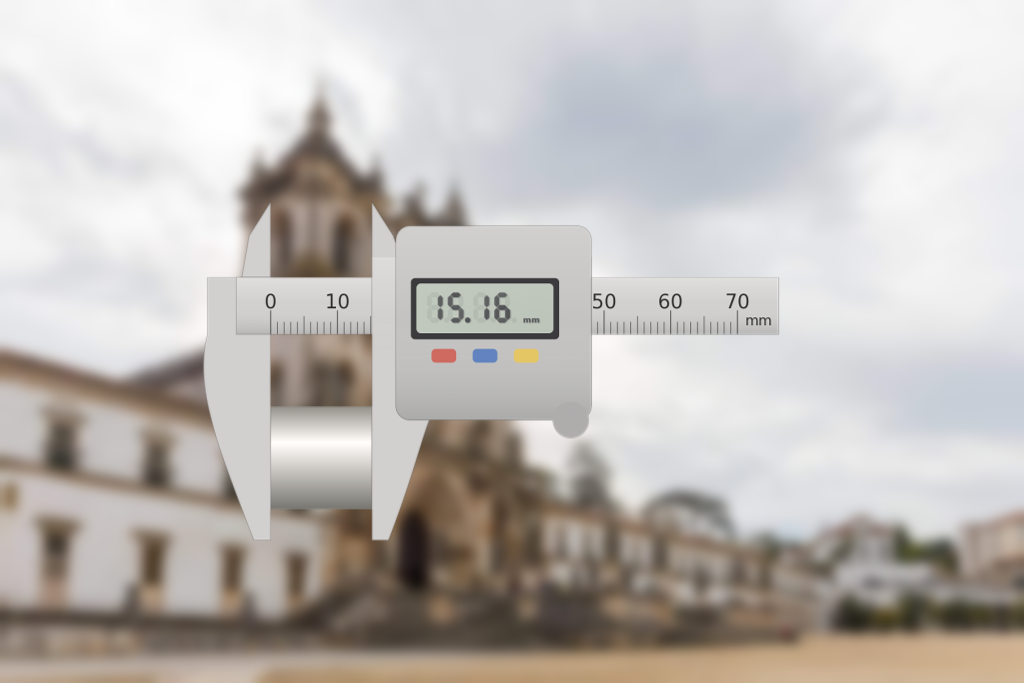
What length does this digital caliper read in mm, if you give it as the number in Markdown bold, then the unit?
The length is **15.16** mm
